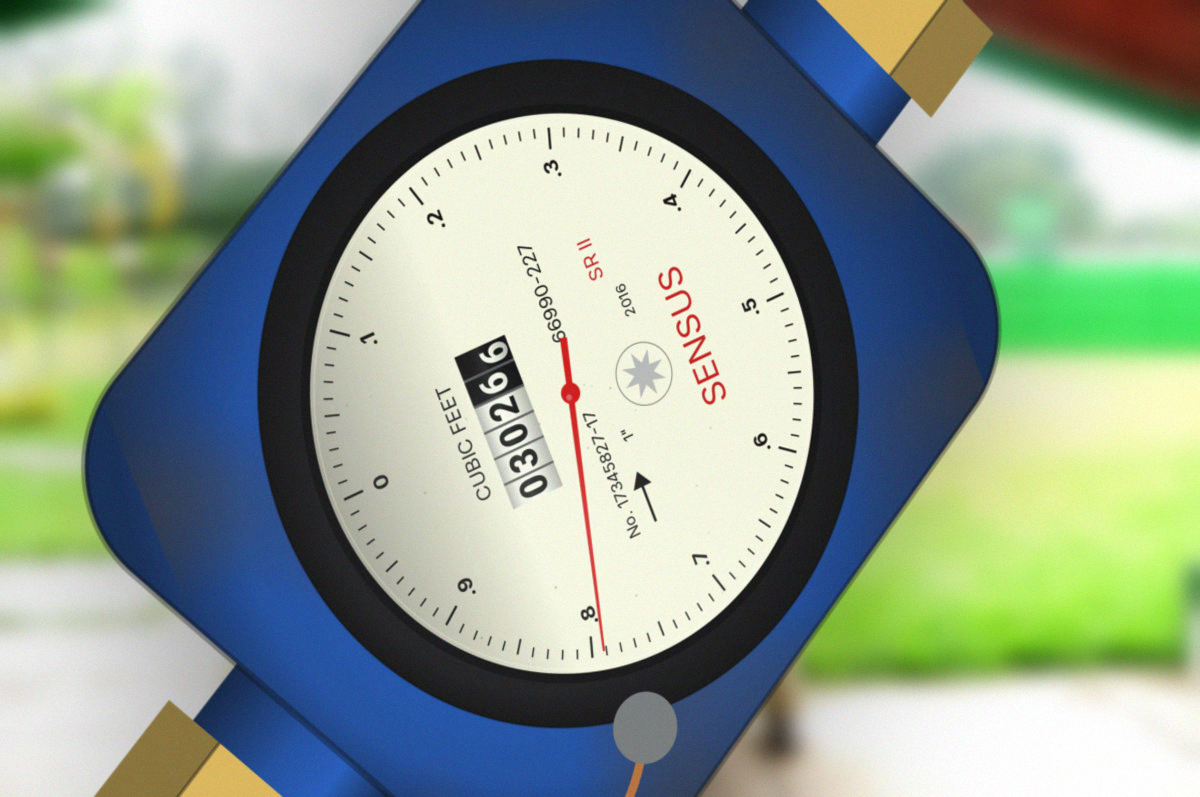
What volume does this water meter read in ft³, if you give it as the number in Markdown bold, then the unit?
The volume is **30265.79** ft³
